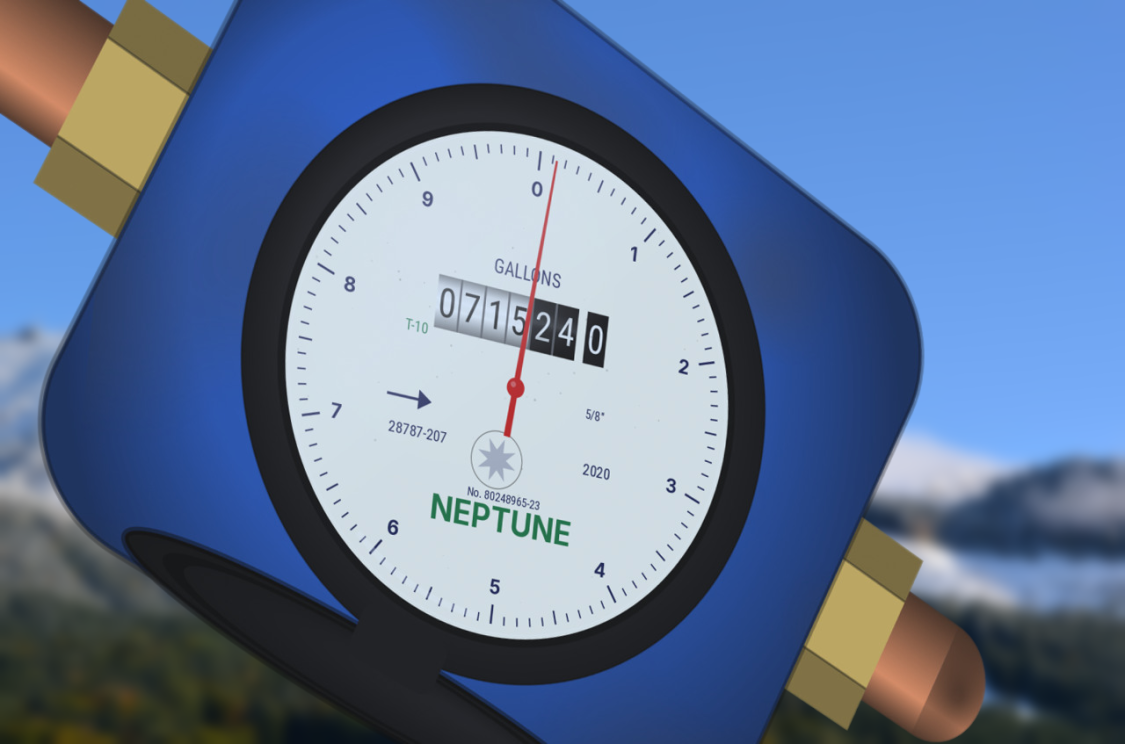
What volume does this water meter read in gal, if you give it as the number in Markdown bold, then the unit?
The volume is **715240.1** gal
